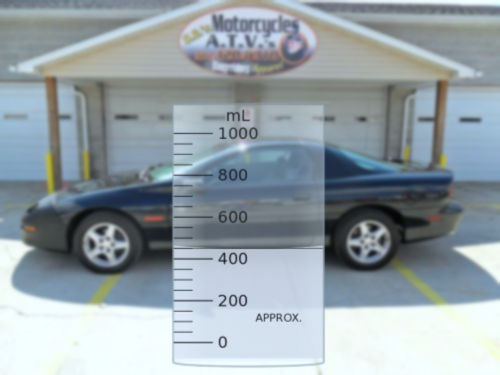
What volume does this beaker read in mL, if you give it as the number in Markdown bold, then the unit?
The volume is **450** mL
